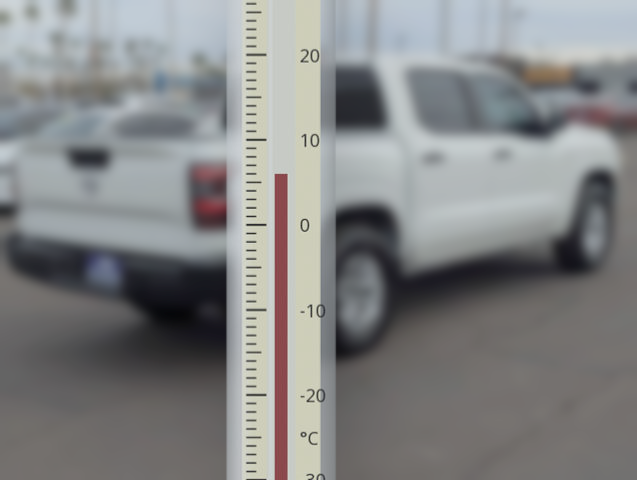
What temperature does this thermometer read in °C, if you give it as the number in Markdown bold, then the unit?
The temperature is **6** °C
